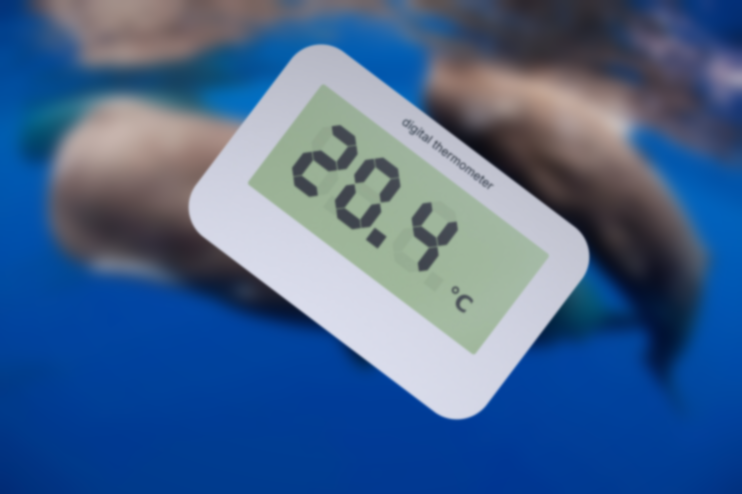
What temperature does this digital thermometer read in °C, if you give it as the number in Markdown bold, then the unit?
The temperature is **20.4** °C
